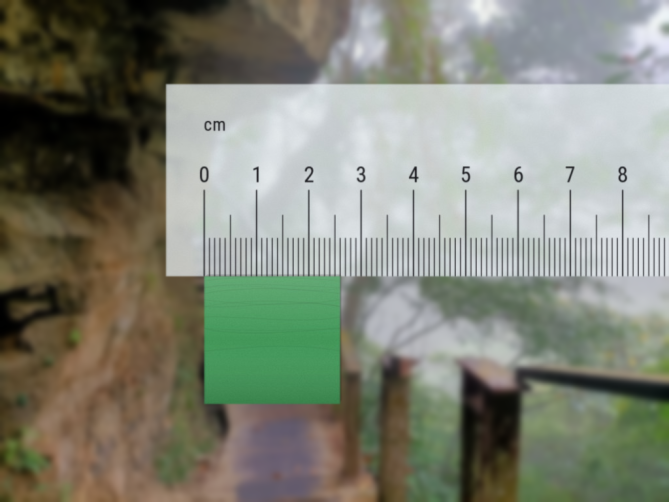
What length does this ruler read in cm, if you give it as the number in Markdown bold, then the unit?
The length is **2.6** cm
